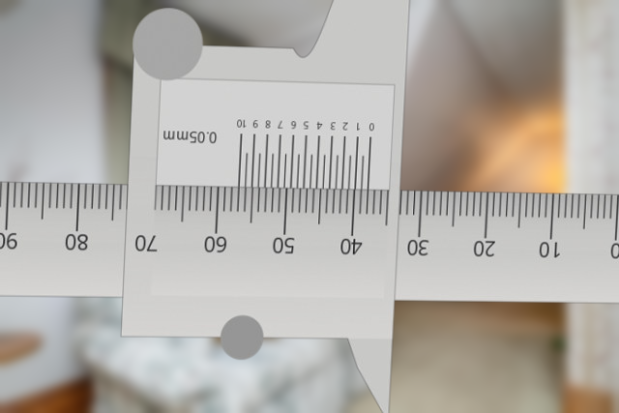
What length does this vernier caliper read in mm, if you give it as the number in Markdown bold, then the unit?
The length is **38.0** mm
